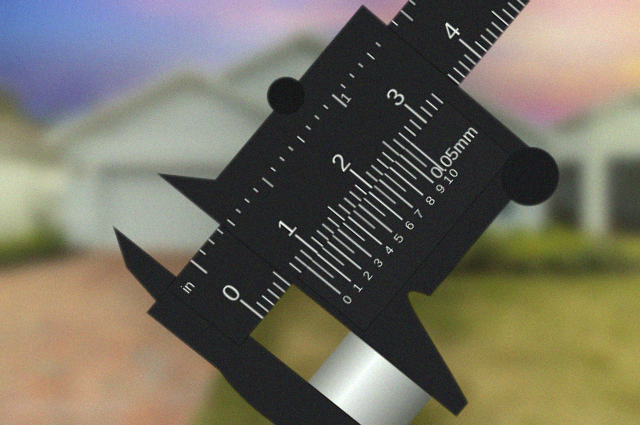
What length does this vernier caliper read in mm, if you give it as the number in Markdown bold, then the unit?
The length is **8.0** mm
